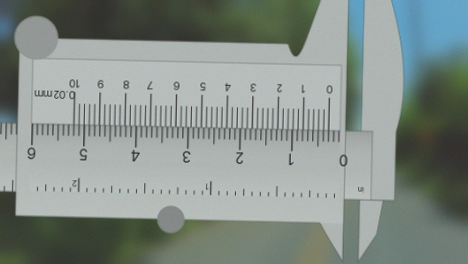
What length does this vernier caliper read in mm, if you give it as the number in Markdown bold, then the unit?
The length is **3.0** mm
